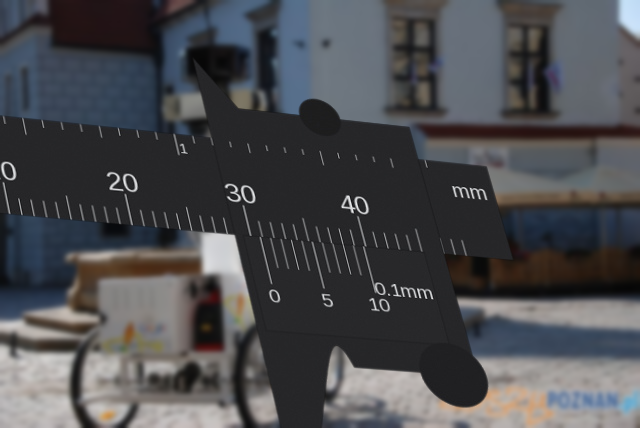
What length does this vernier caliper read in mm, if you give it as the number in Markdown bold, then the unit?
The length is **30.8** mm
